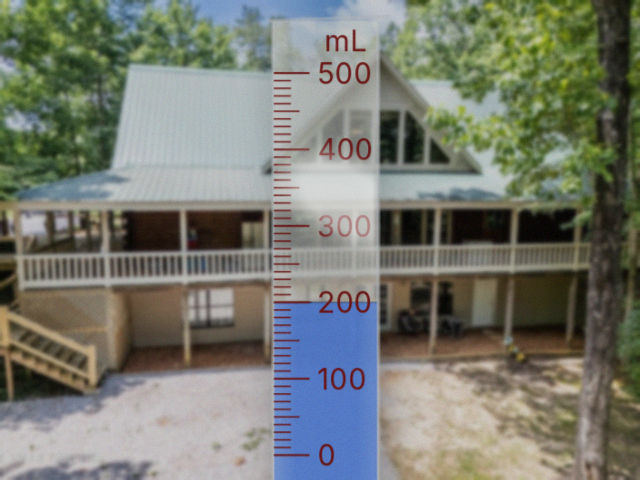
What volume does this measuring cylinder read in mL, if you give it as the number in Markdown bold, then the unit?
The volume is **200** mL
